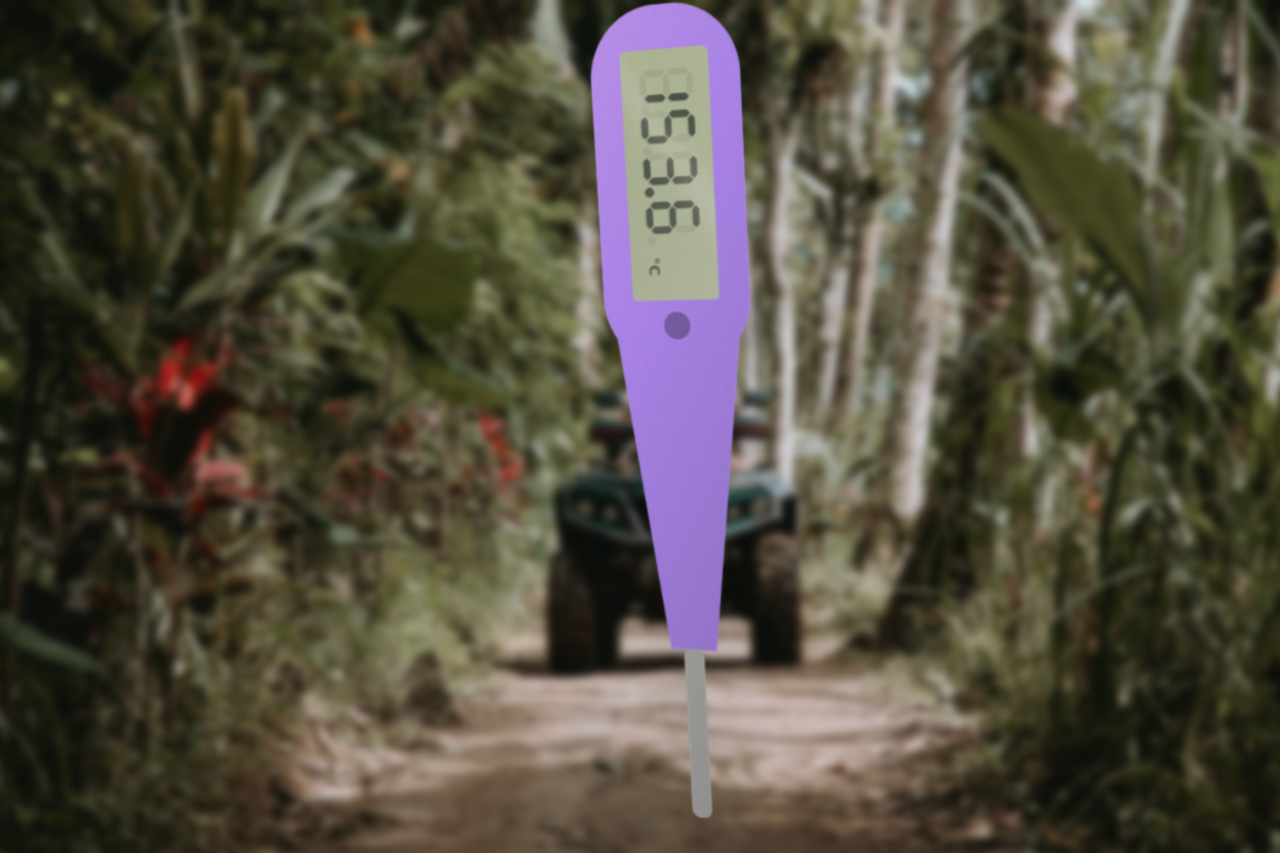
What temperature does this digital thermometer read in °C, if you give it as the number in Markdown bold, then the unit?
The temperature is **153.6** °C
